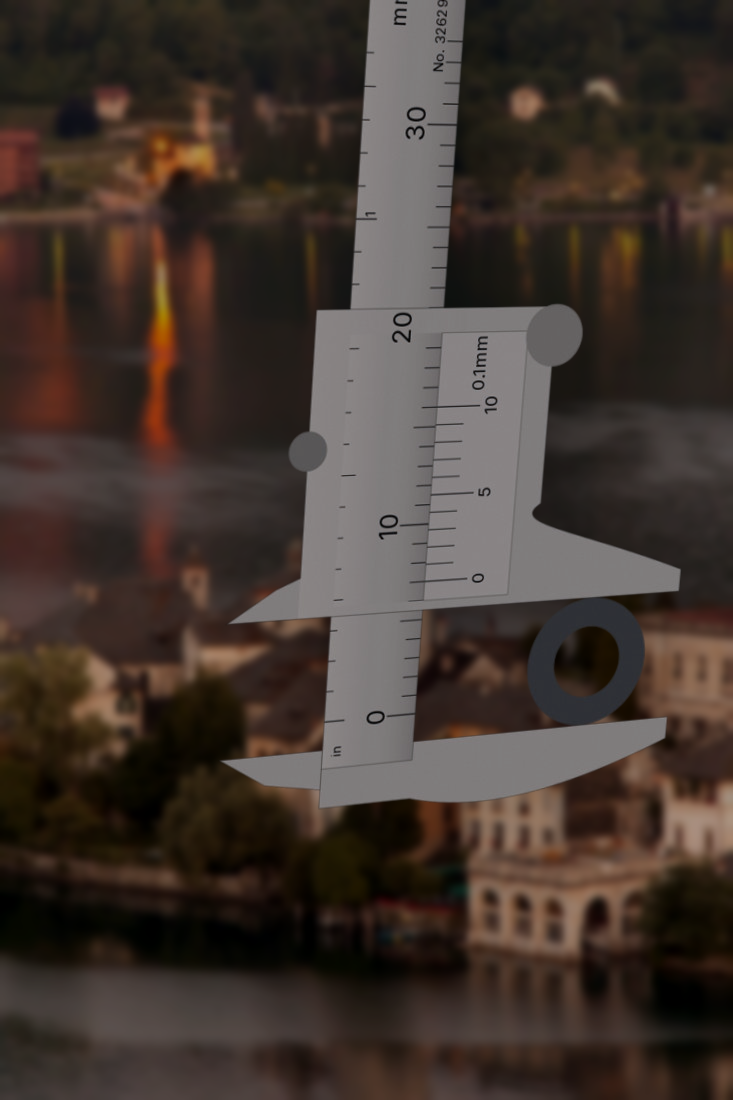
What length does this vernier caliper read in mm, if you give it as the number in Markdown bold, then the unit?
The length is **7.0** mm
